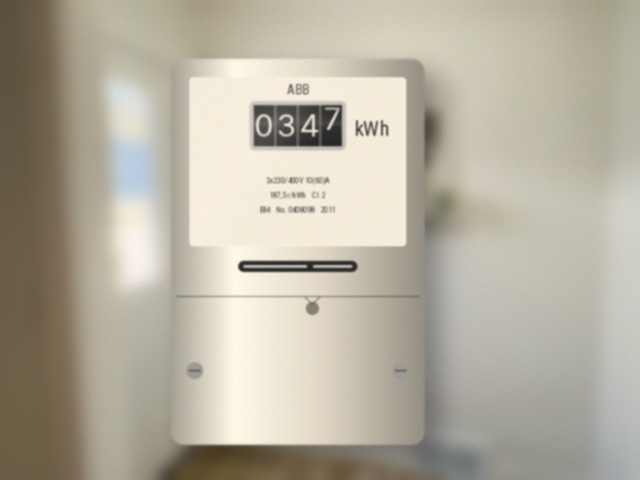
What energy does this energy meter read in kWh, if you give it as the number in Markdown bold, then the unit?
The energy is **347** kWh
